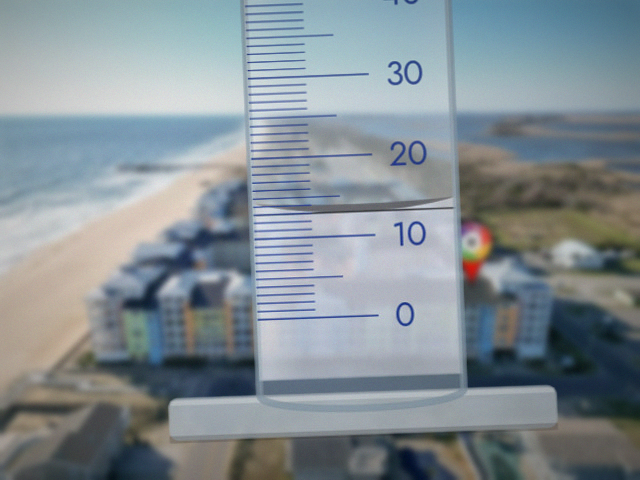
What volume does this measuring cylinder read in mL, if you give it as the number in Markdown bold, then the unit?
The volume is **13** mL
